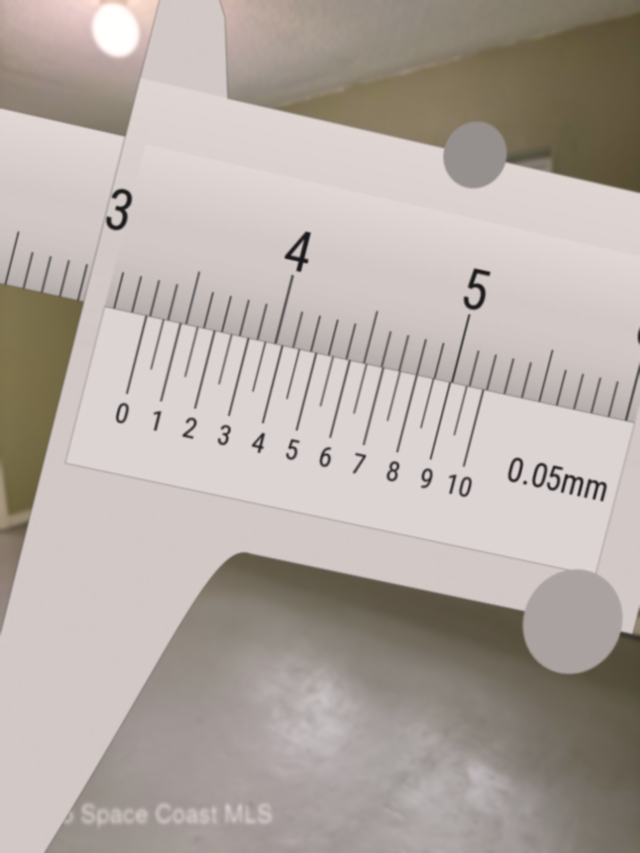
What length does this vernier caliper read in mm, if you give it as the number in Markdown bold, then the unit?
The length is **32.8** mm
